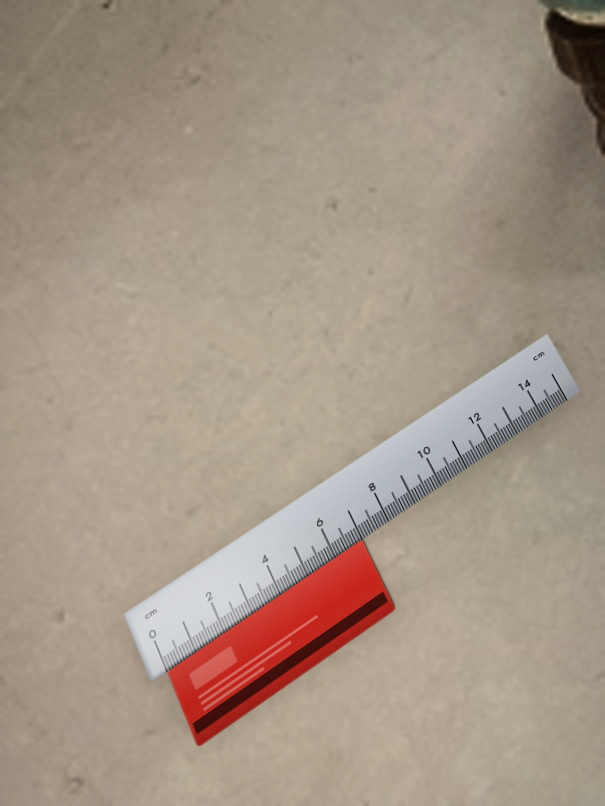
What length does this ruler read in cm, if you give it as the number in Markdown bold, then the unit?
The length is **7** cm
